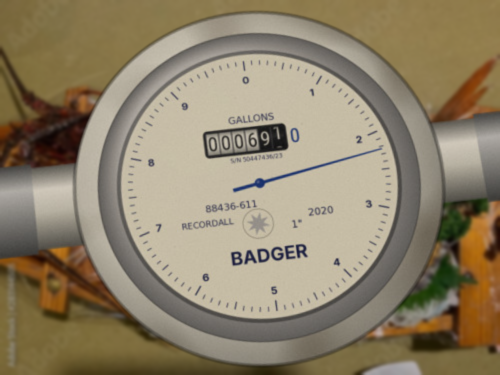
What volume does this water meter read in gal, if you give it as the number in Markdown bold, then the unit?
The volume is **6912.2** gal
